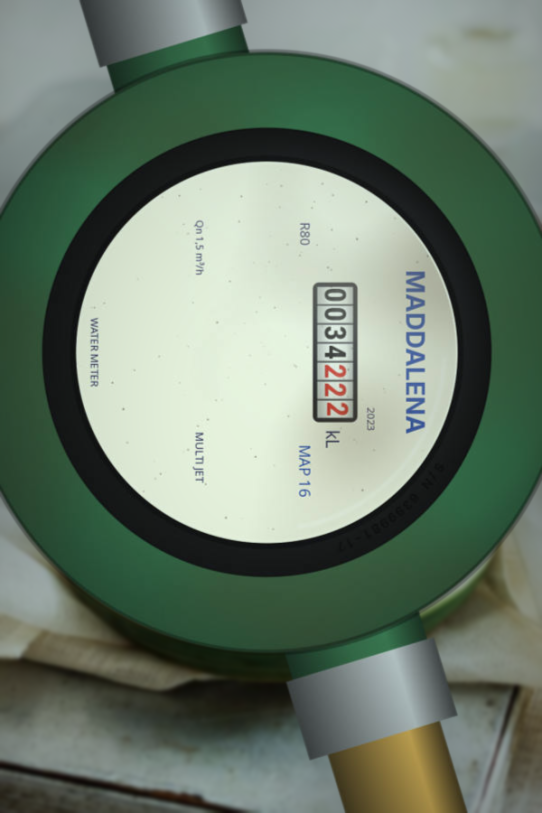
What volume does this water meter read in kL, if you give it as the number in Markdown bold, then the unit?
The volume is **34.222** kL
